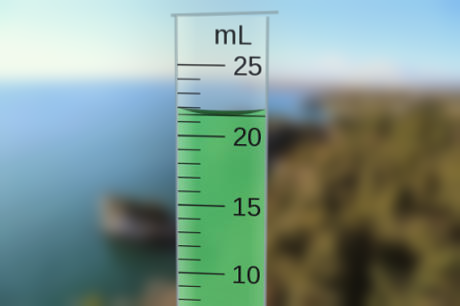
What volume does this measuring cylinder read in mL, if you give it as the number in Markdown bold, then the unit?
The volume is **21.5** mL
